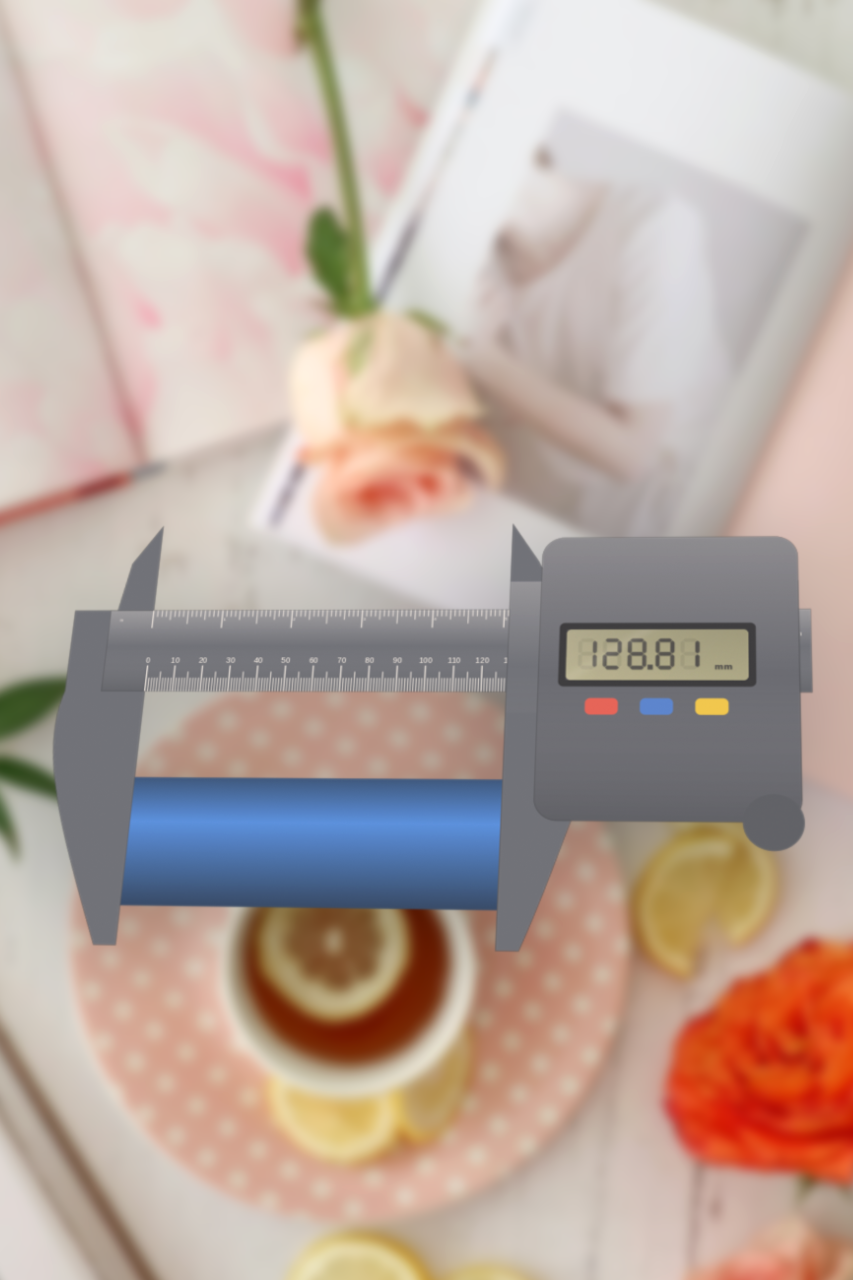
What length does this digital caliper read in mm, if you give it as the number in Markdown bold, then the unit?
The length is **128.81** mm
